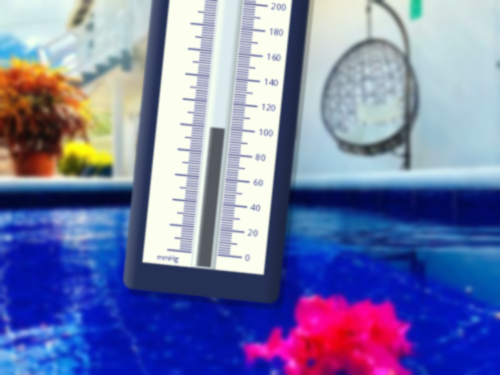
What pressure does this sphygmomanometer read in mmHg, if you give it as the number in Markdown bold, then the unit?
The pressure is **100** mmHg
